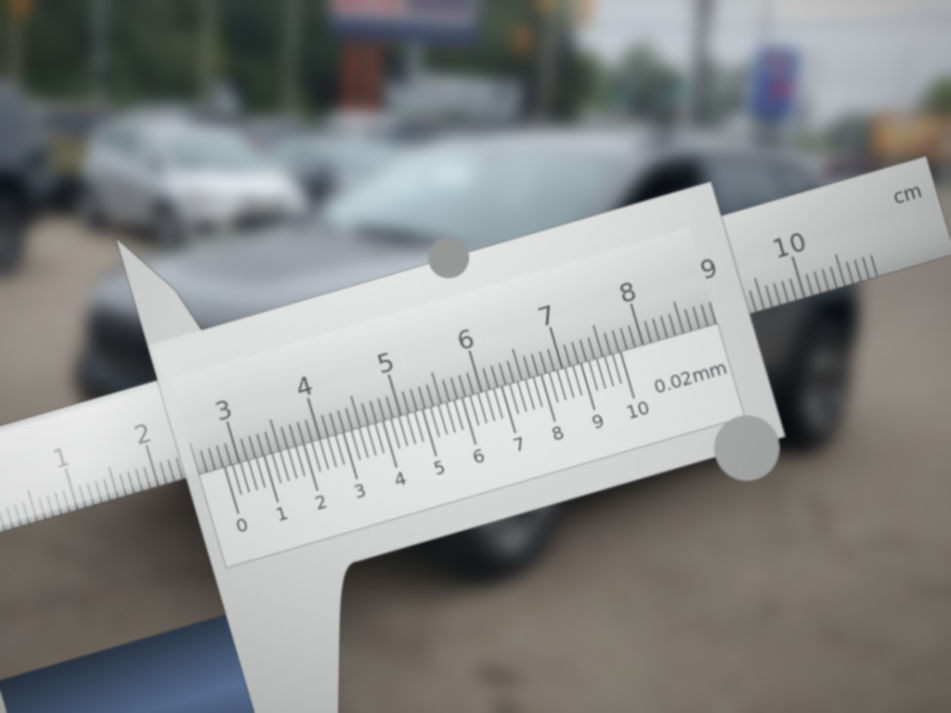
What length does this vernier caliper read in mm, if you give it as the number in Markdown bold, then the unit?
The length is **28.2** mm
